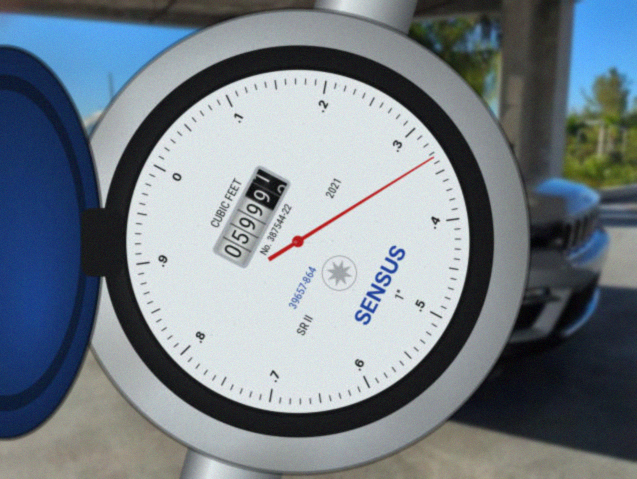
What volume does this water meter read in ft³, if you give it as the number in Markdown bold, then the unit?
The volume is **59991.33** ft³
